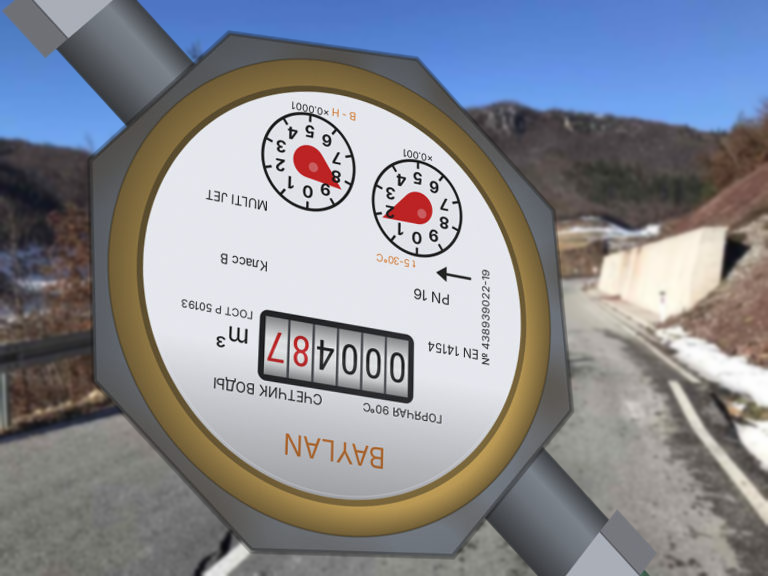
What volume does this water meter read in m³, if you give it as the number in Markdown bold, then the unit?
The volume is **4.8718** m³
